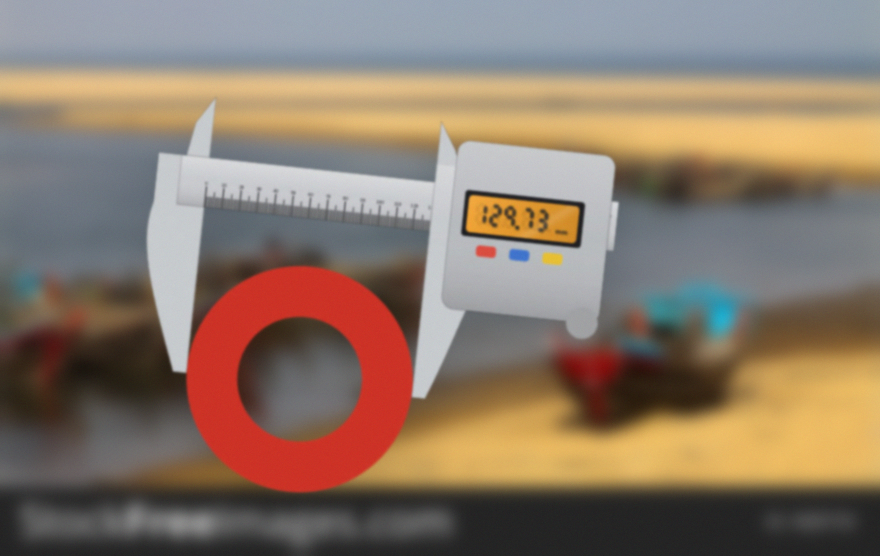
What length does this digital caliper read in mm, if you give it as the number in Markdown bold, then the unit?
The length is **129.73** mm
